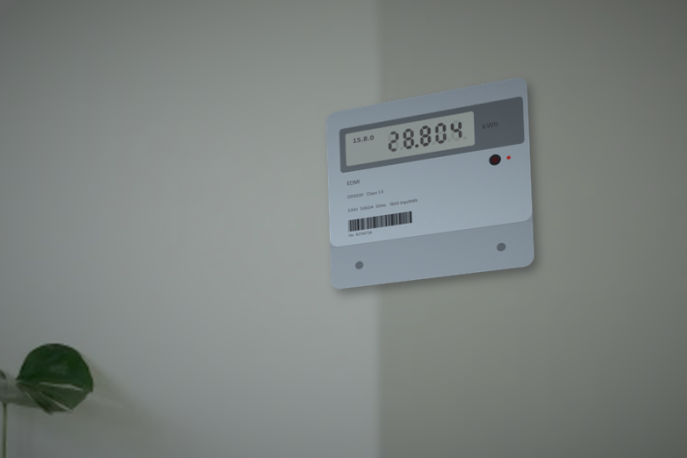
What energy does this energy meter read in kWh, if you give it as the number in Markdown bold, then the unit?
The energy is **28.804** kWh
